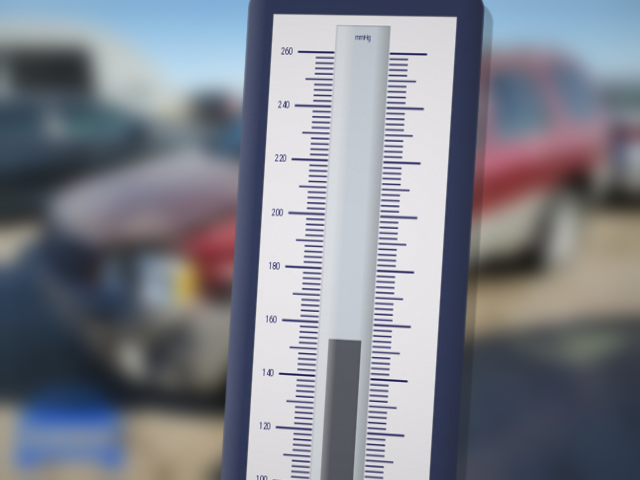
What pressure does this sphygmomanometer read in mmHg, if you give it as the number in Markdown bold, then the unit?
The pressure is **154** mmHg
